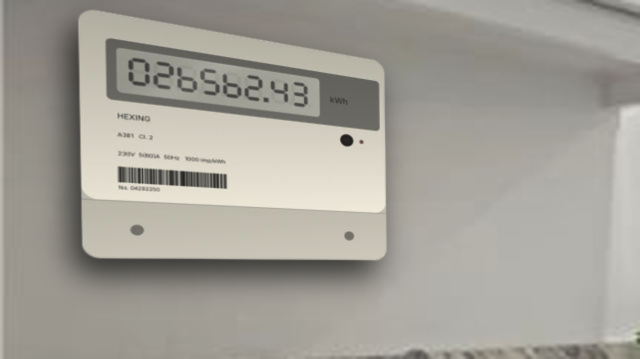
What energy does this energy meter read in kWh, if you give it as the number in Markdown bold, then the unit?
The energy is **26562.43** kWh
